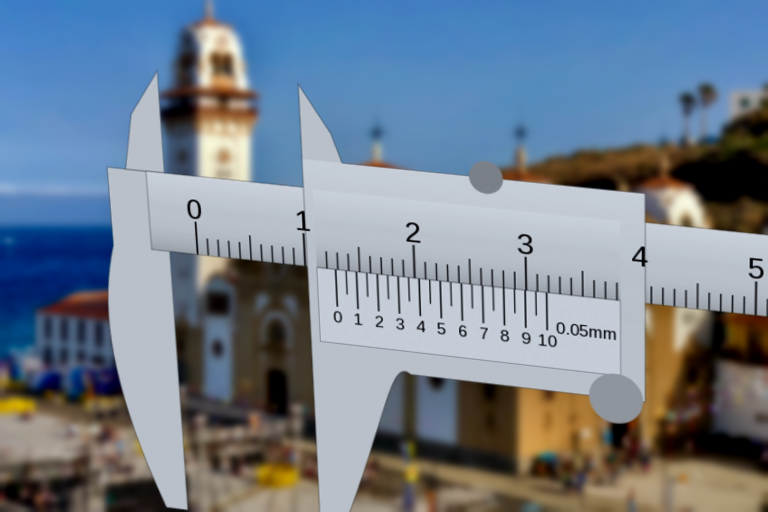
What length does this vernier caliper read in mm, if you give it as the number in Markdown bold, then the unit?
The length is **12.8** mm
